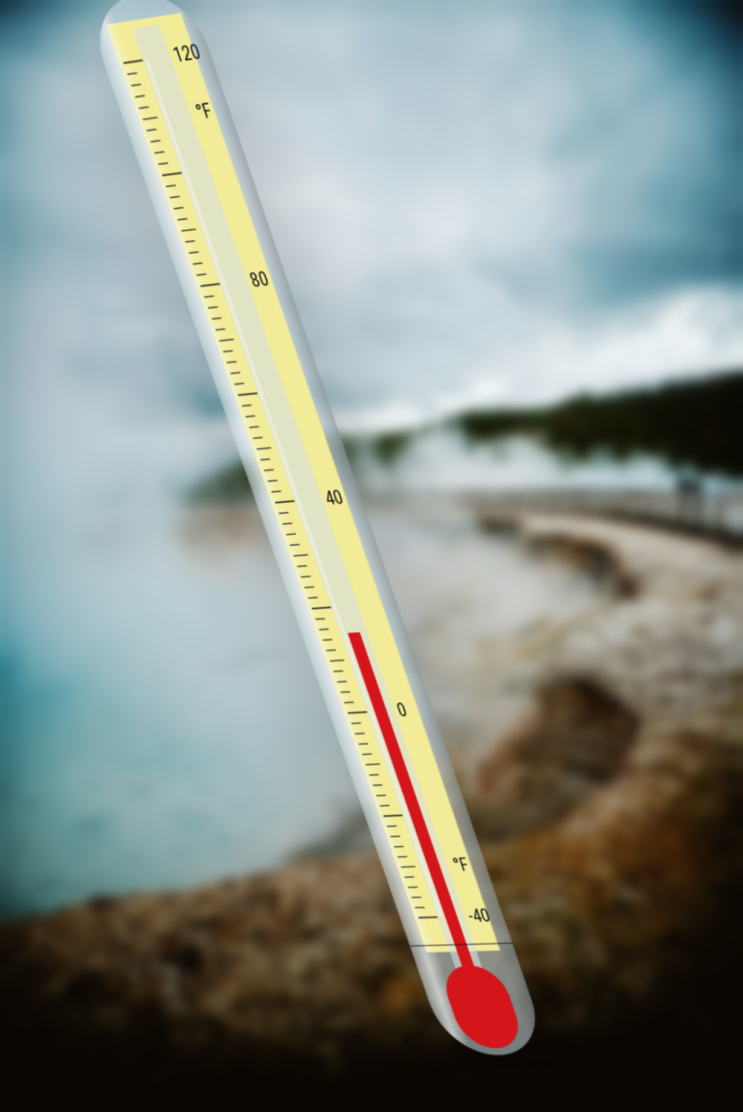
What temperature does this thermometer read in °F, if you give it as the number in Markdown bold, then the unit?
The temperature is **15** °F
